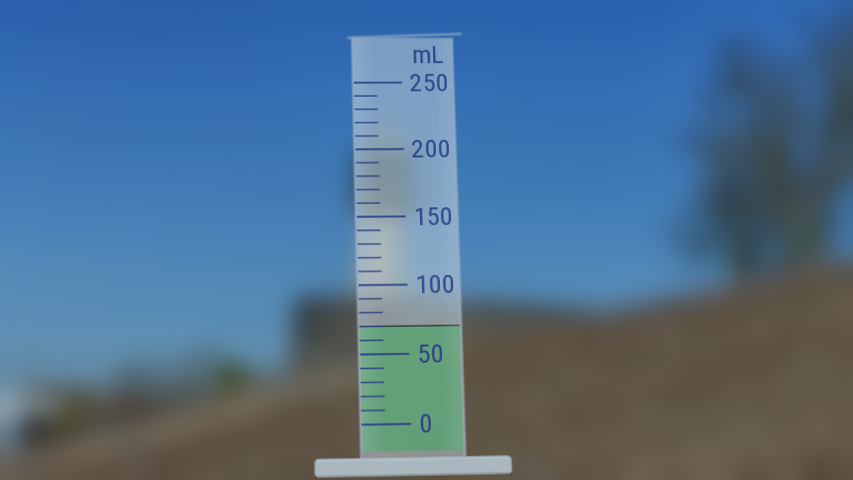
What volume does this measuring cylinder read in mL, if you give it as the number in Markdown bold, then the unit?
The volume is **70** mL
